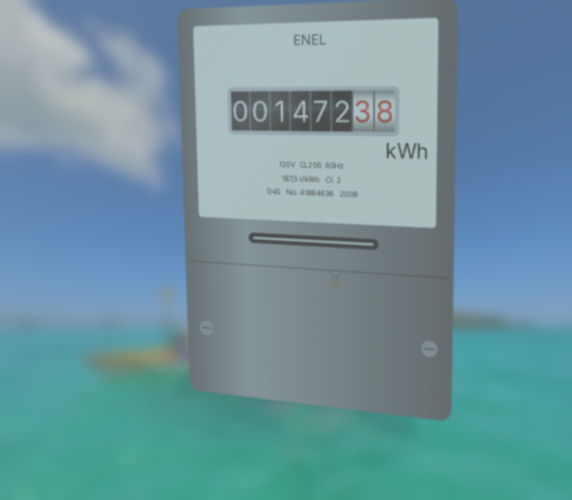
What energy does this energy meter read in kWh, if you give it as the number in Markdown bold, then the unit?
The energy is **1472.38** kWh
